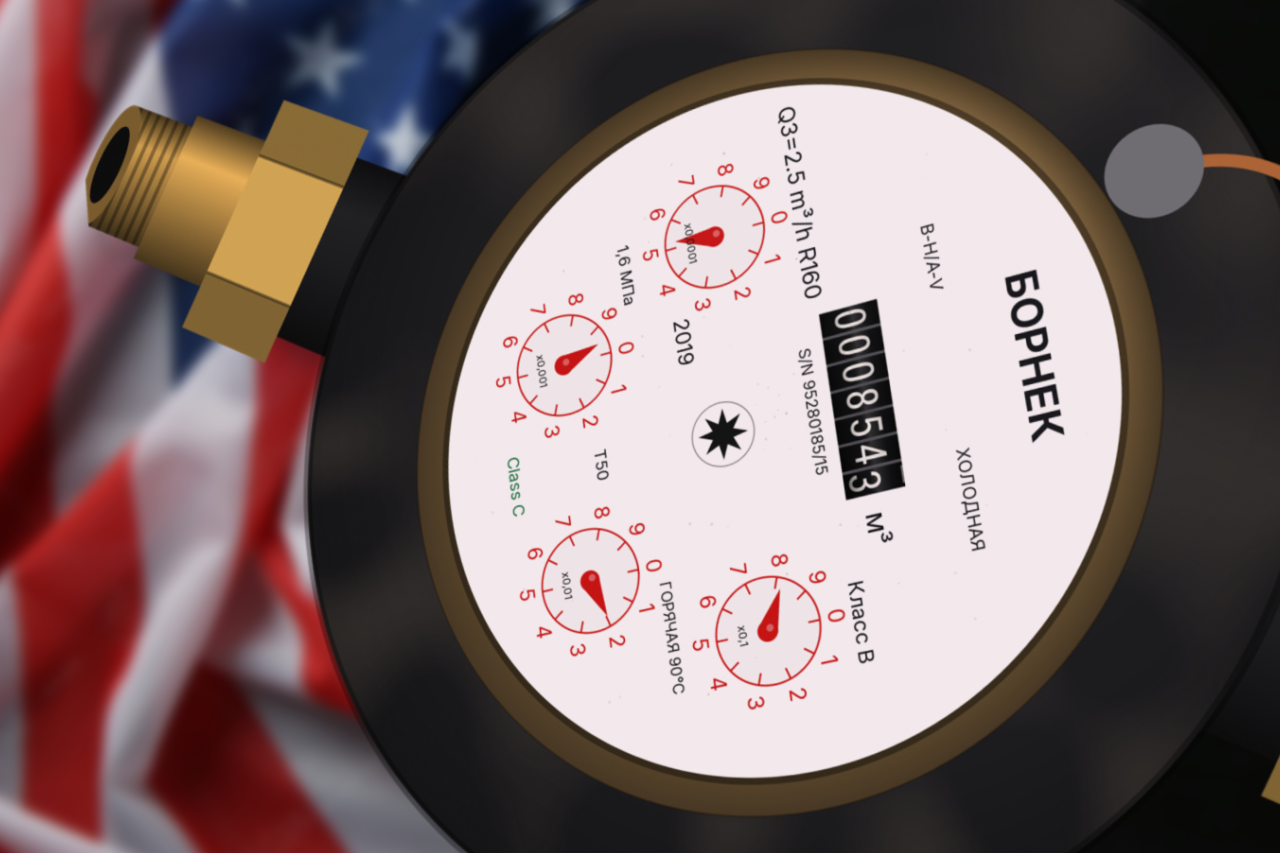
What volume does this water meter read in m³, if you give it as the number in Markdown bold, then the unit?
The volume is **8542.8195** m³
